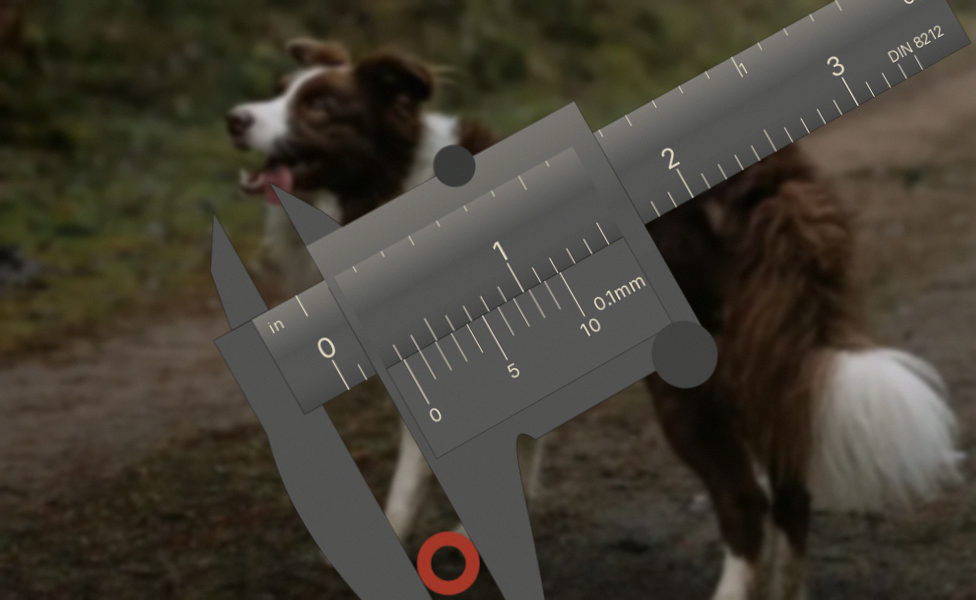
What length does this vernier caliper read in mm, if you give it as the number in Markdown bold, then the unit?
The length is **3.1** mm
